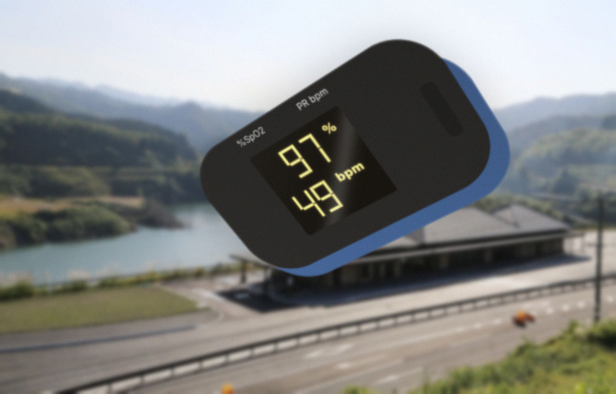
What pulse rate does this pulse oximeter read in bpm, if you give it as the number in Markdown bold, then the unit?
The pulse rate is **49** bpm
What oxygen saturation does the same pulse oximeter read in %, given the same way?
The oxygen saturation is **97** %
